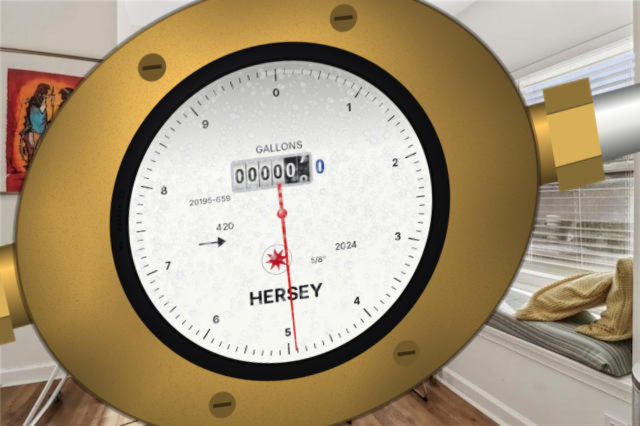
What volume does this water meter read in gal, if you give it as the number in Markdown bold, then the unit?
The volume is **74.9** gal
